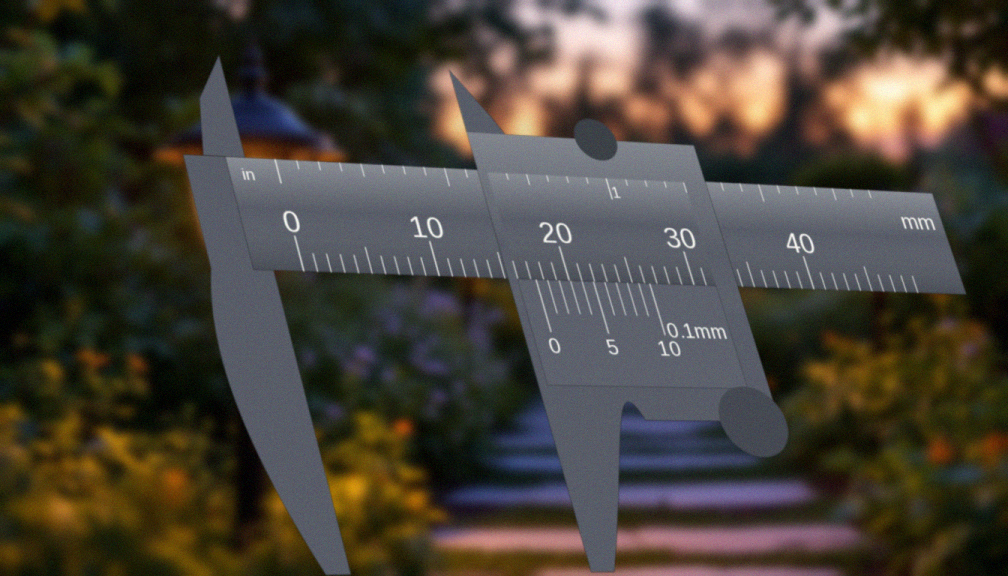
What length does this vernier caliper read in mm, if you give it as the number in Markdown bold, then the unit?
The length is **17.4** mm
